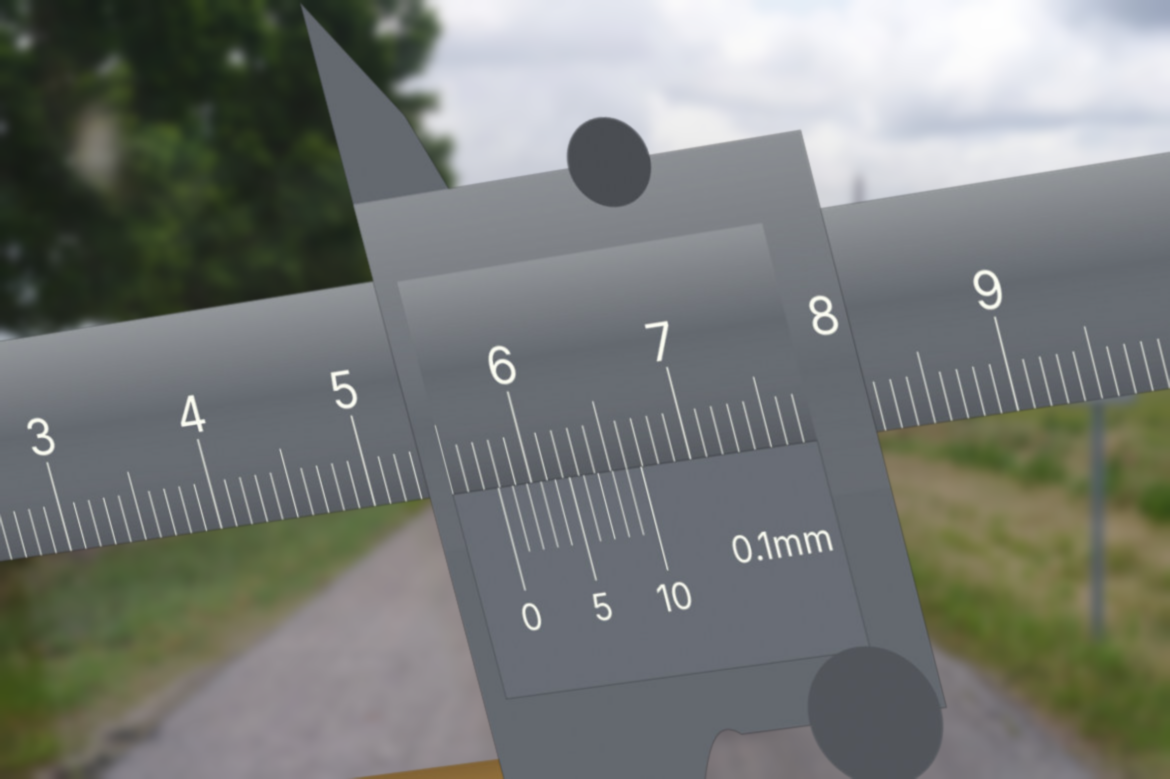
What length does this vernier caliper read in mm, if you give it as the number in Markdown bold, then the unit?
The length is **57.9** mm
